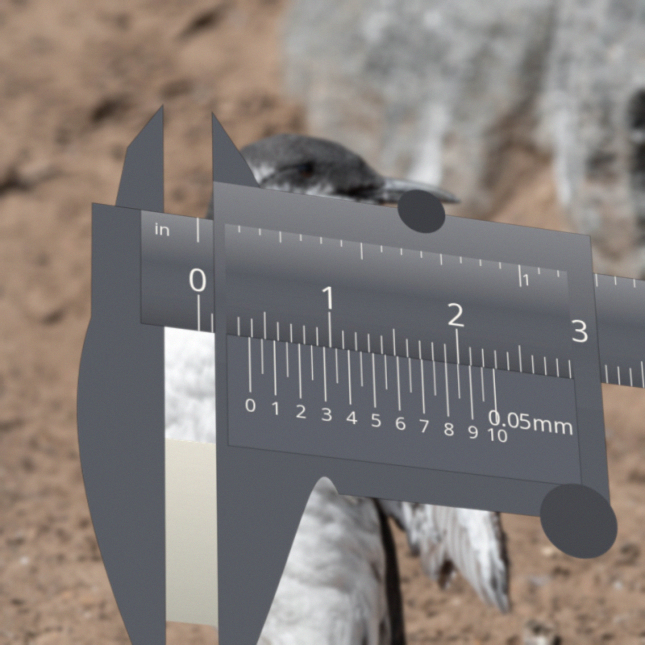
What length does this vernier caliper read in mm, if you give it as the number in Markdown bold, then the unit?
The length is **3.8** mm
